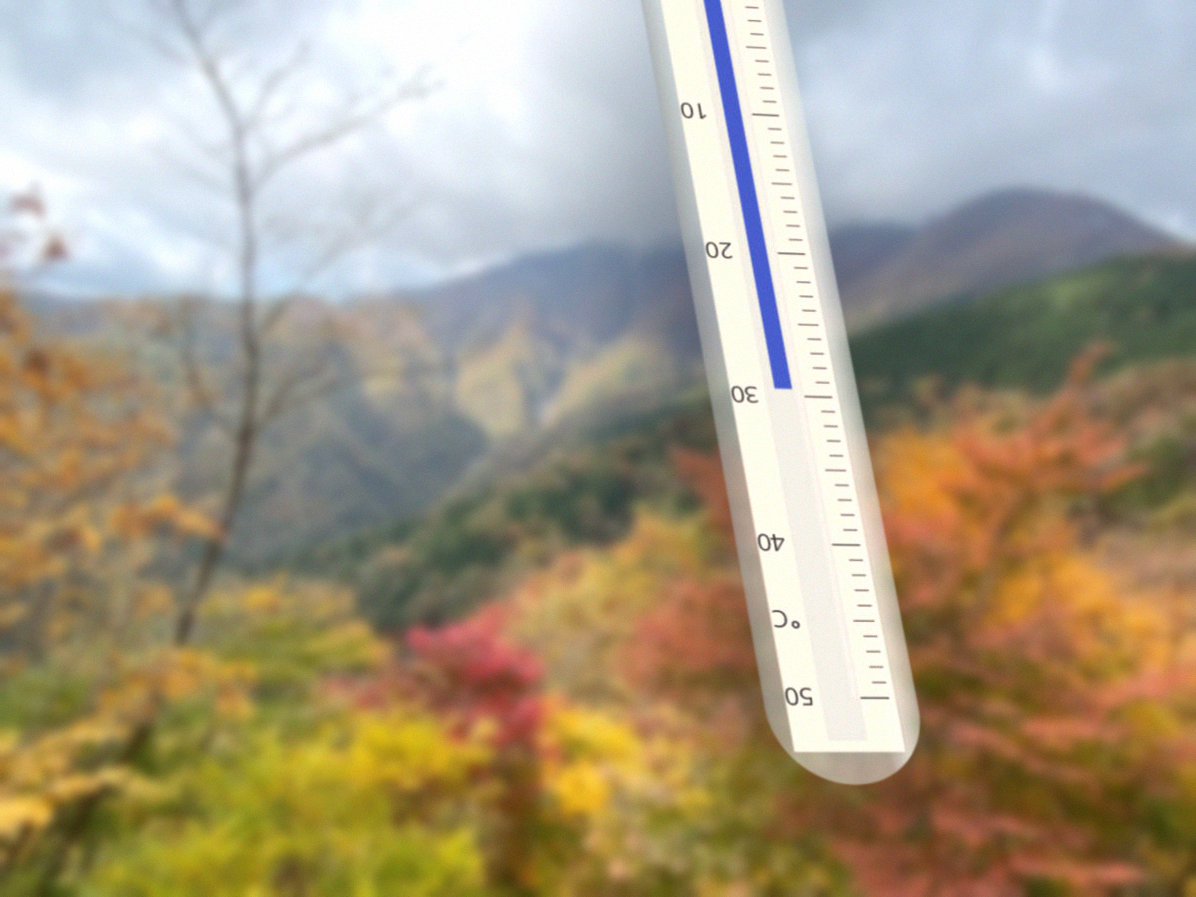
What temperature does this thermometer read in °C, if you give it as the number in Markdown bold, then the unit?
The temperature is **29.5** °C
